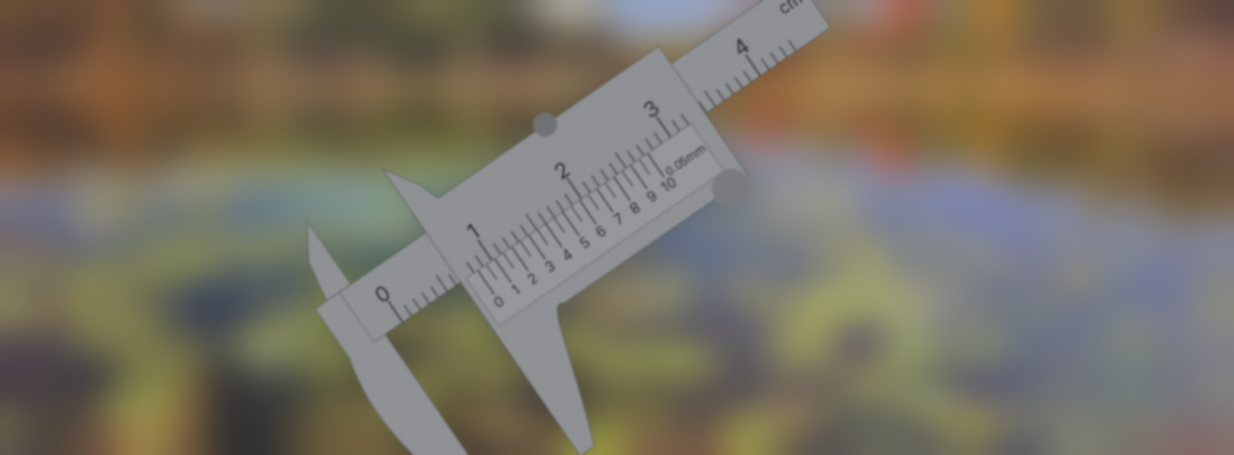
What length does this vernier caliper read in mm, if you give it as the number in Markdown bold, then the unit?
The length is **8.4** mm
